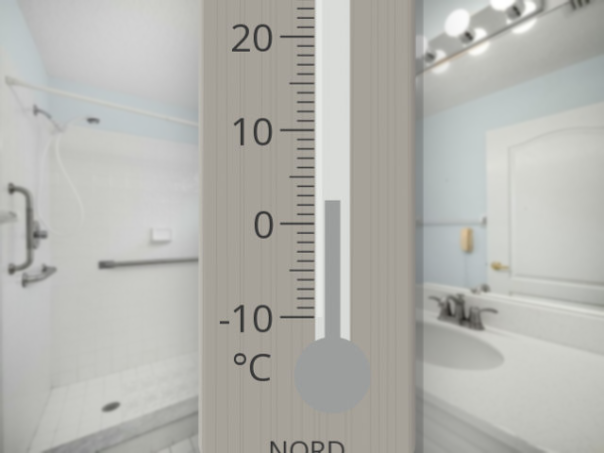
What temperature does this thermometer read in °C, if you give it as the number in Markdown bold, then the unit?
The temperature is **2.5** °C
